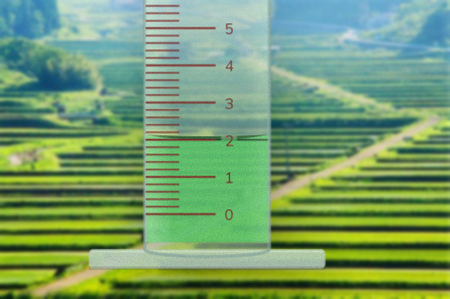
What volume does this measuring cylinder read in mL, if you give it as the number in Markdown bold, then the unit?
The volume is **2** mL
